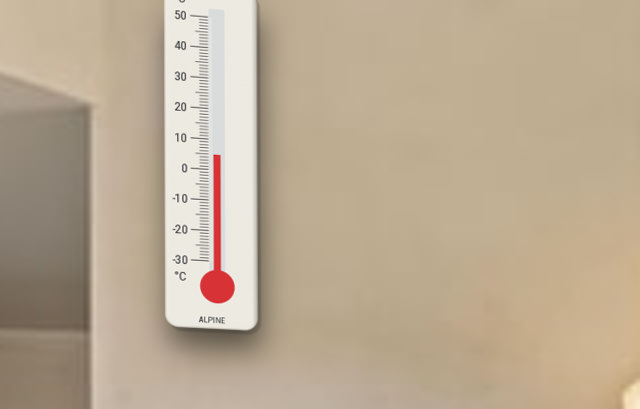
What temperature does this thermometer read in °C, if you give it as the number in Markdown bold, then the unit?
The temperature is **5** °C
